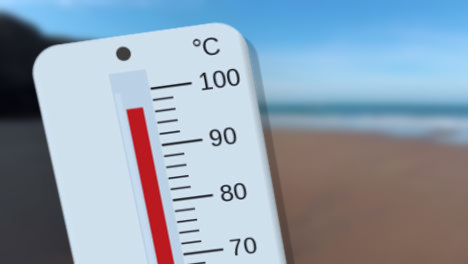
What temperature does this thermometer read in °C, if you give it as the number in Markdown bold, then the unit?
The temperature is **97** °C
